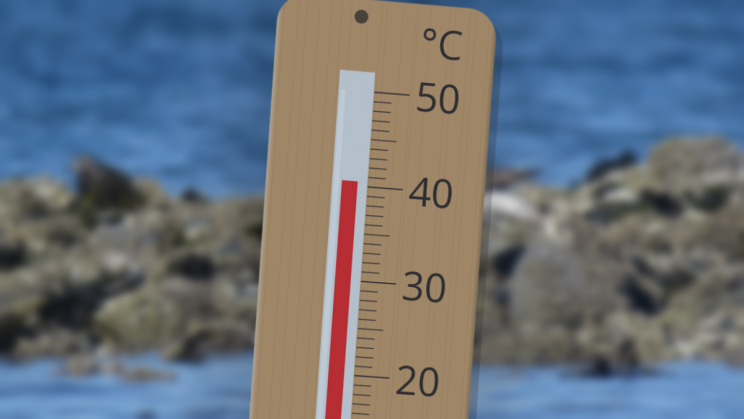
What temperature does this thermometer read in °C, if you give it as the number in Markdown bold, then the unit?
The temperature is **40.5** °C
